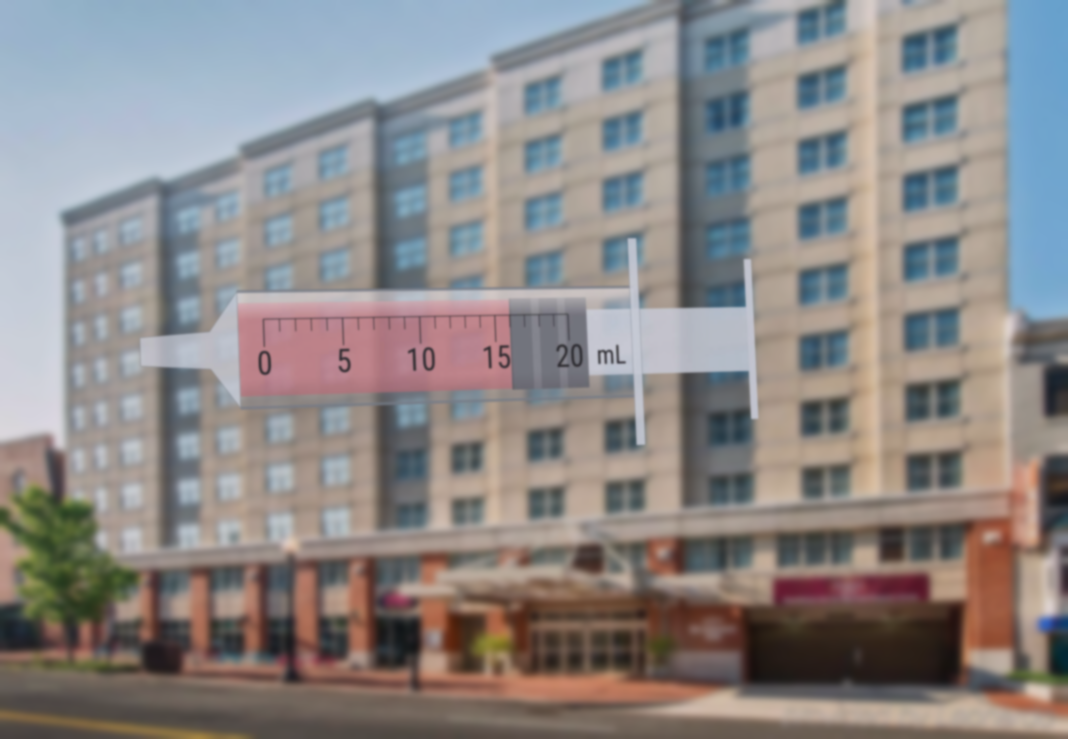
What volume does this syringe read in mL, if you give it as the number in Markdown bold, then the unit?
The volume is **16** mL
